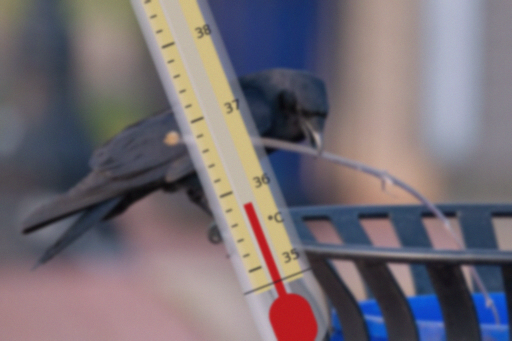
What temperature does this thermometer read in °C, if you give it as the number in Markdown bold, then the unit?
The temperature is **35.8** °C
